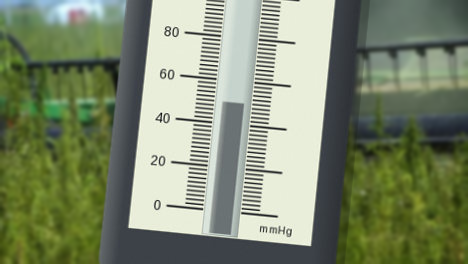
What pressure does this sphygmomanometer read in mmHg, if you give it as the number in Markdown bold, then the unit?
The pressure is **50** mmHg
